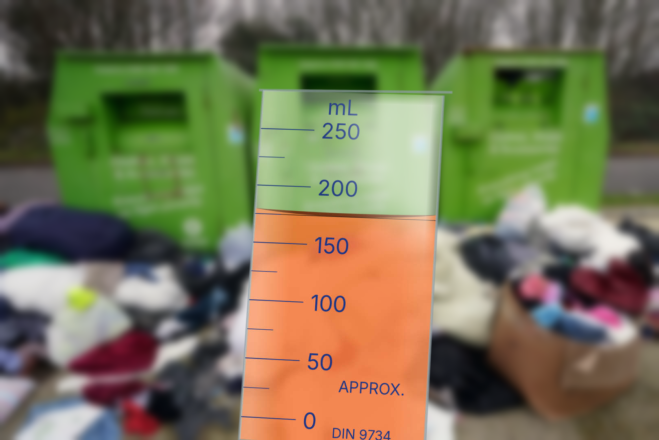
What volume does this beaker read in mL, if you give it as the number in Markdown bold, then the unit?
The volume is **175** mL
